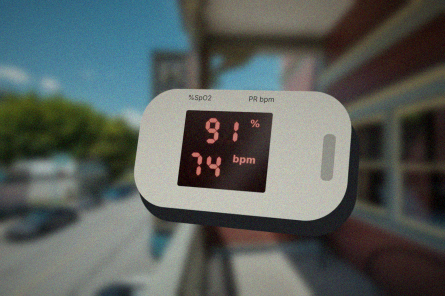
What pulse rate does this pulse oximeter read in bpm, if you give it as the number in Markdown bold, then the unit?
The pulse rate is **74** bpm
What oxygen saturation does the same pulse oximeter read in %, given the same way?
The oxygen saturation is **91** %
